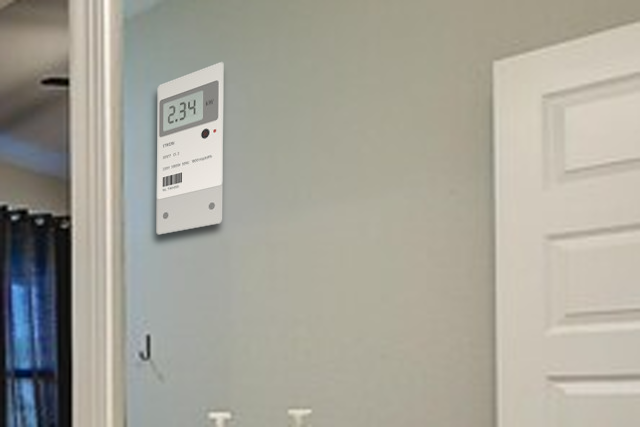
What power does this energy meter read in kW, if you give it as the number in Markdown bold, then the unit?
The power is **2.34** kW
